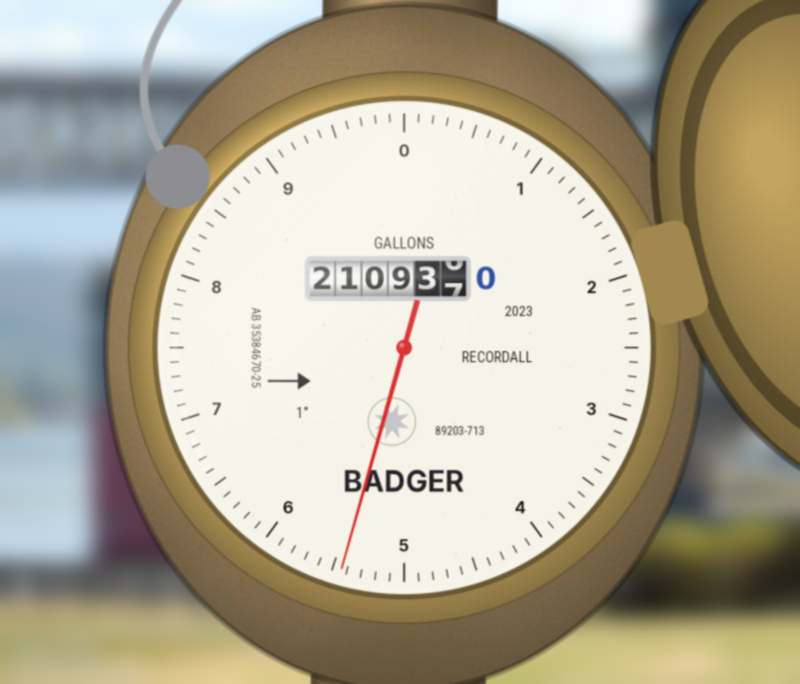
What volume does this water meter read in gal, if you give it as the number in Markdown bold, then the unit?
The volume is **2109365.4** gal
